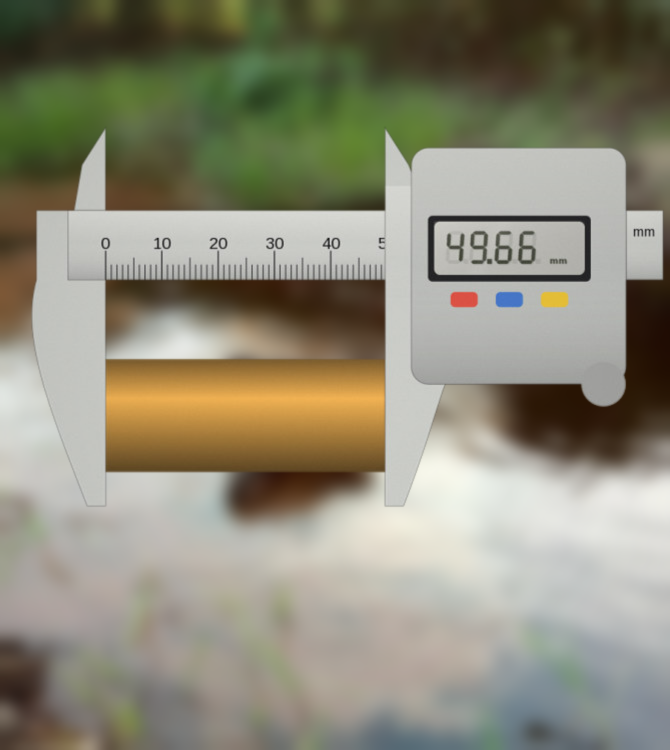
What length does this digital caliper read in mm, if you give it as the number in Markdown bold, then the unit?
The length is **49.66** mm
